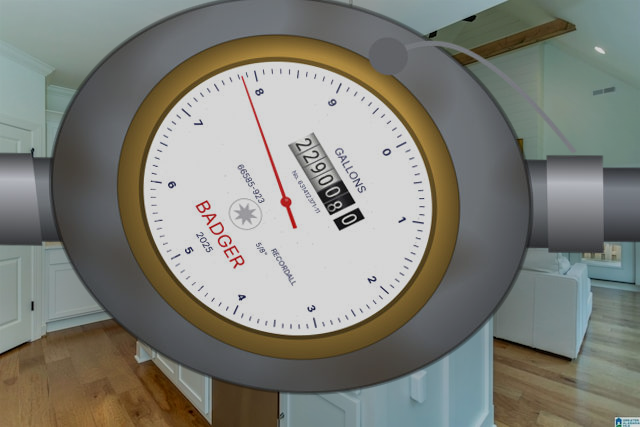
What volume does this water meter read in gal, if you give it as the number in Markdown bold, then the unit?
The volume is **2290077.8** gal
